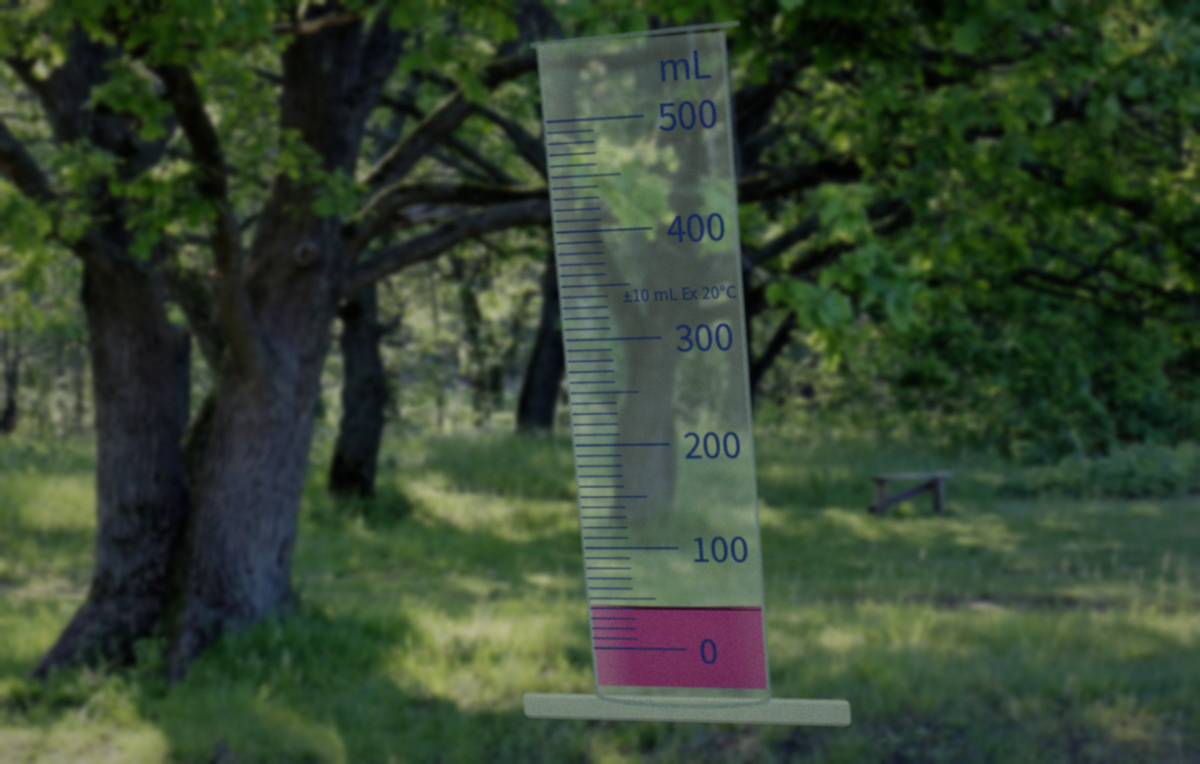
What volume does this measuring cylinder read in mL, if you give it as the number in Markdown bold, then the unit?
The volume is **40** mL
